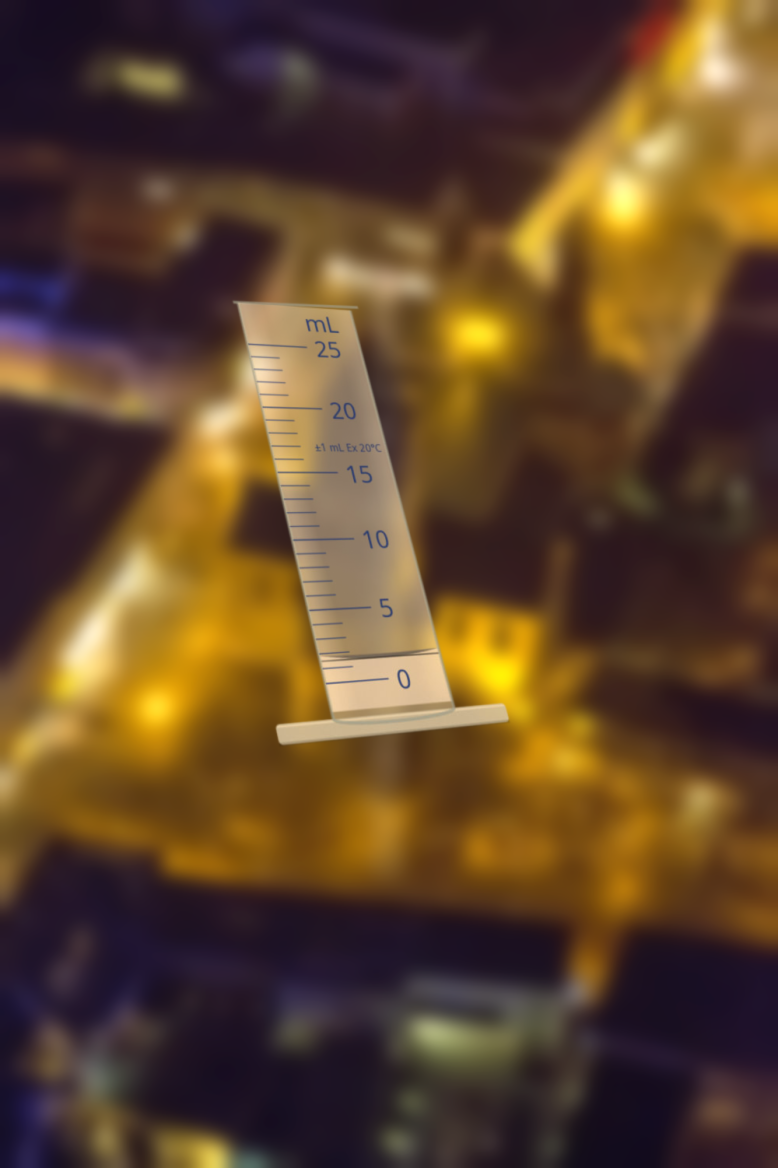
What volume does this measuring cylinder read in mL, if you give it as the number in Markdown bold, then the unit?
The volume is **1.5** mL
